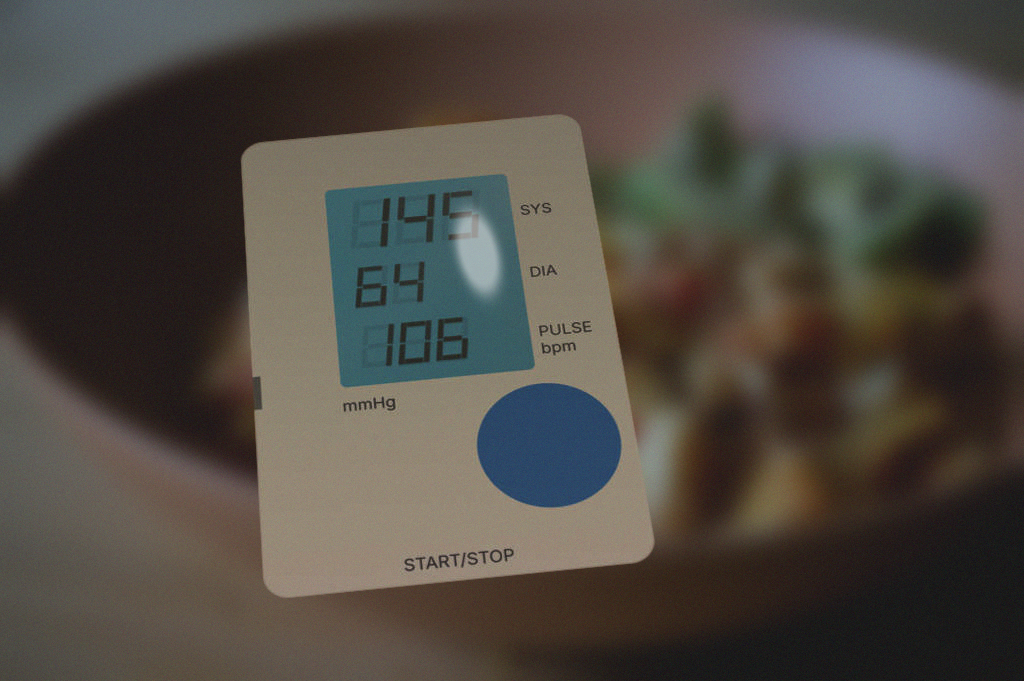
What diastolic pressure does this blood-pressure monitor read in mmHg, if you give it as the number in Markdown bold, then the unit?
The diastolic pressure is **64** mmHg
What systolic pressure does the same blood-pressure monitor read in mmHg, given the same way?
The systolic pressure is **145** mmHg
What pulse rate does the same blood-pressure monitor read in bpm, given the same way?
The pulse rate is **106** bpm
